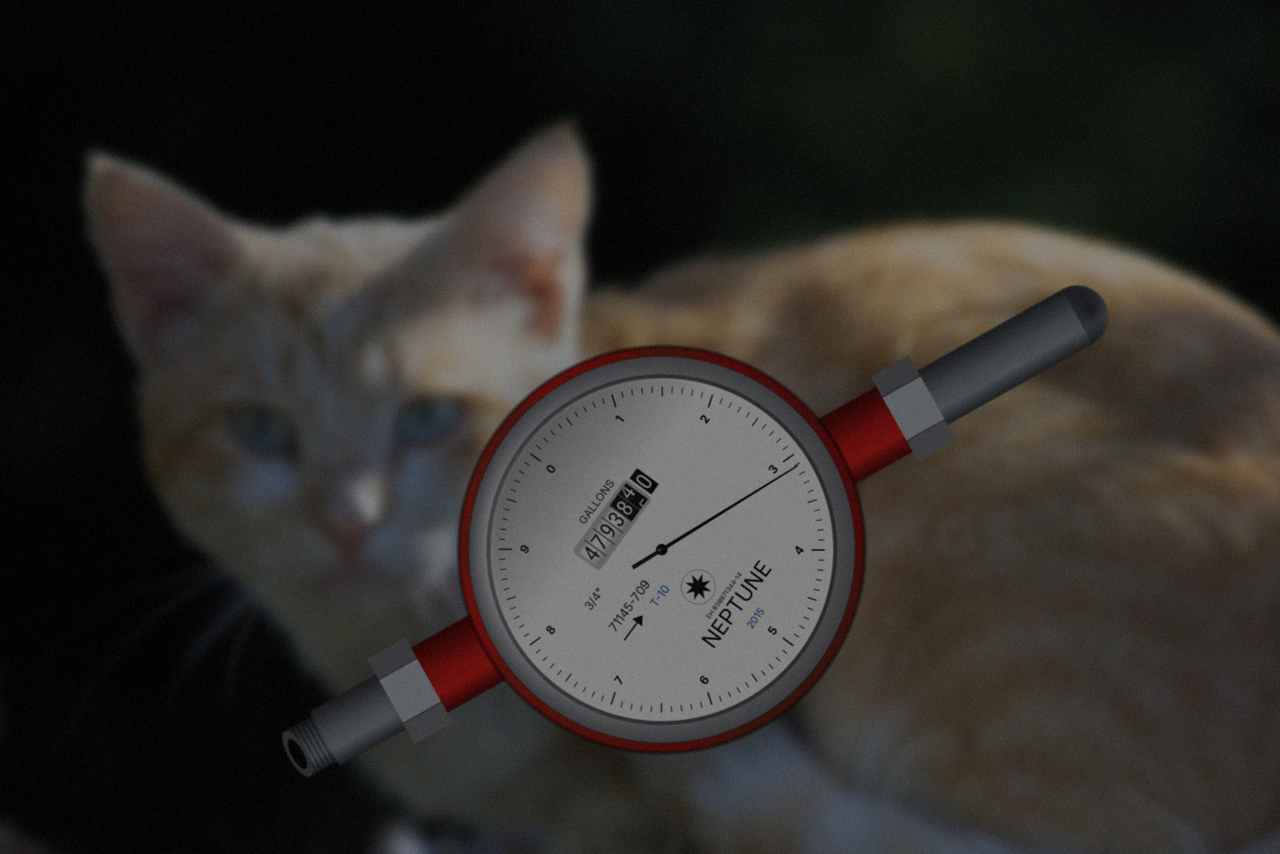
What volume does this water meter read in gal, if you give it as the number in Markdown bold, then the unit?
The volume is **4793843.1** gal
